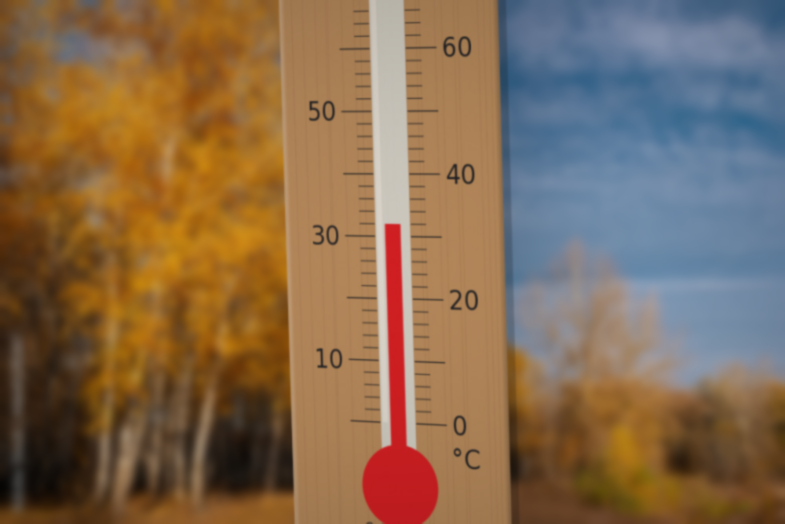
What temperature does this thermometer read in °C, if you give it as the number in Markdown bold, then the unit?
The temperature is **32** °C
